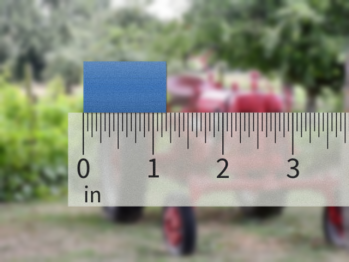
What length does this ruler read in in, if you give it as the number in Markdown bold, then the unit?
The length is **1.1875** in
